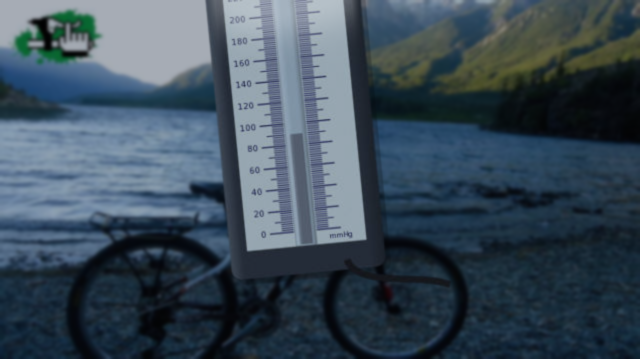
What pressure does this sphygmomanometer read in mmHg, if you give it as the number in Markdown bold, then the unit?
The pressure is **90** mmHg
